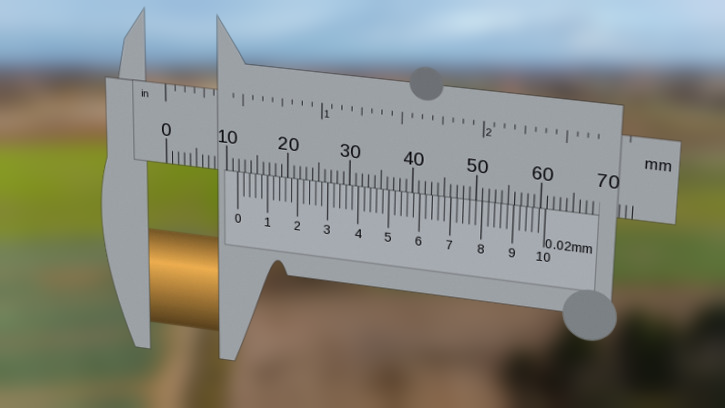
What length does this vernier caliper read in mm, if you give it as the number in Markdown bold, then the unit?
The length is **11.8** mm
